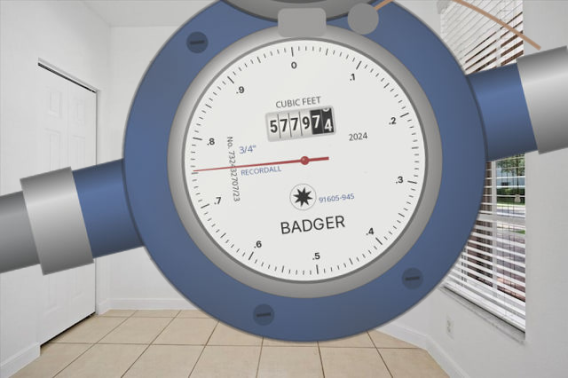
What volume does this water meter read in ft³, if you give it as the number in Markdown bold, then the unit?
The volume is **577973.75** ft³
